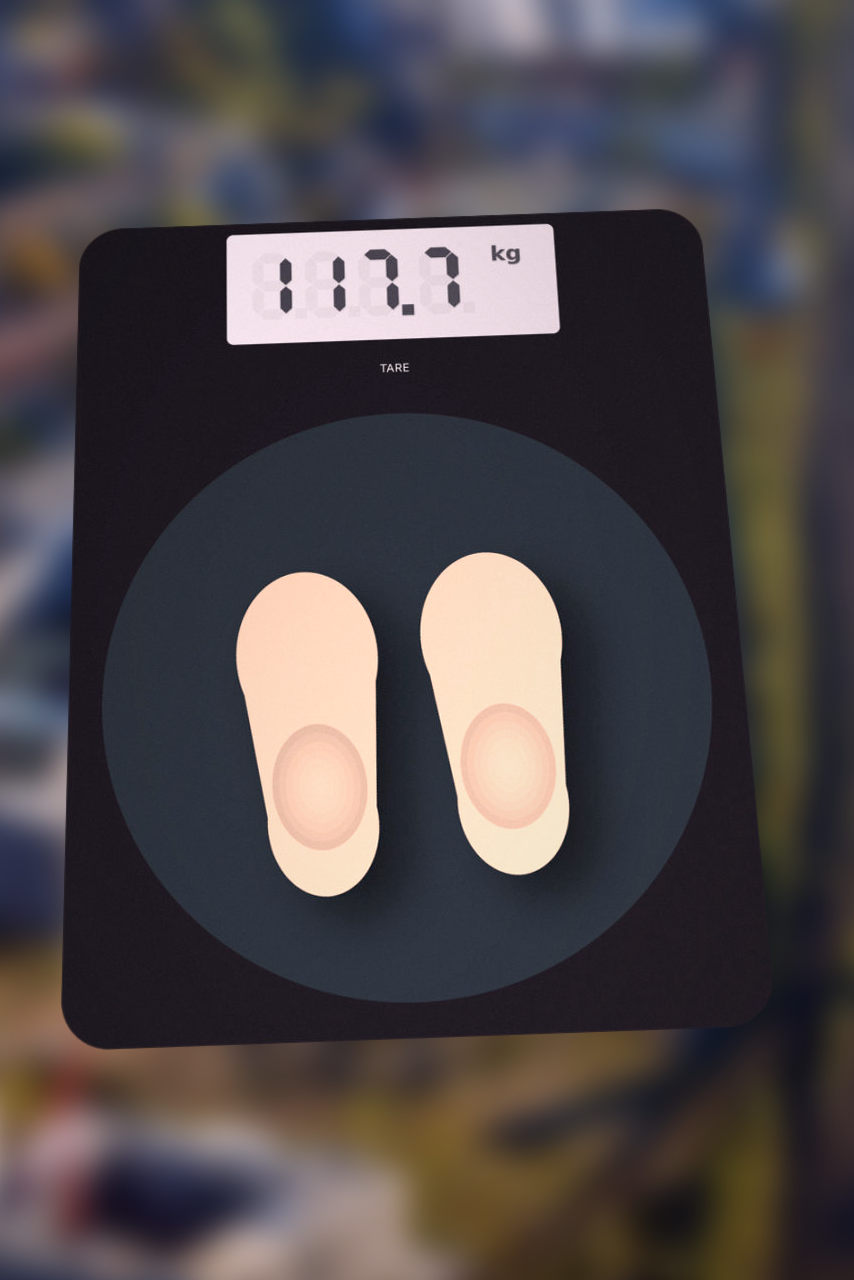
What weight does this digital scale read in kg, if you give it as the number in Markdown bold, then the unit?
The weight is **117.7** kg
